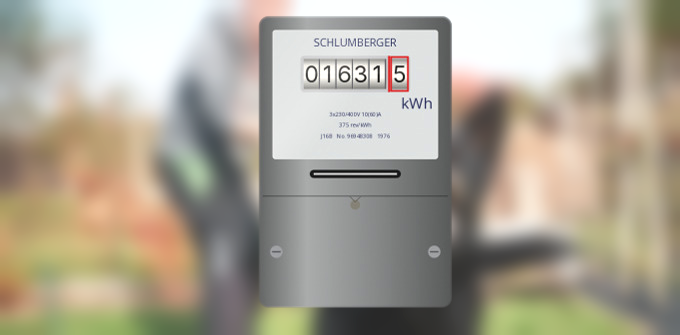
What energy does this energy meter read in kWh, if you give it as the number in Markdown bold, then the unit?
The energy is **1631.5** kWh
